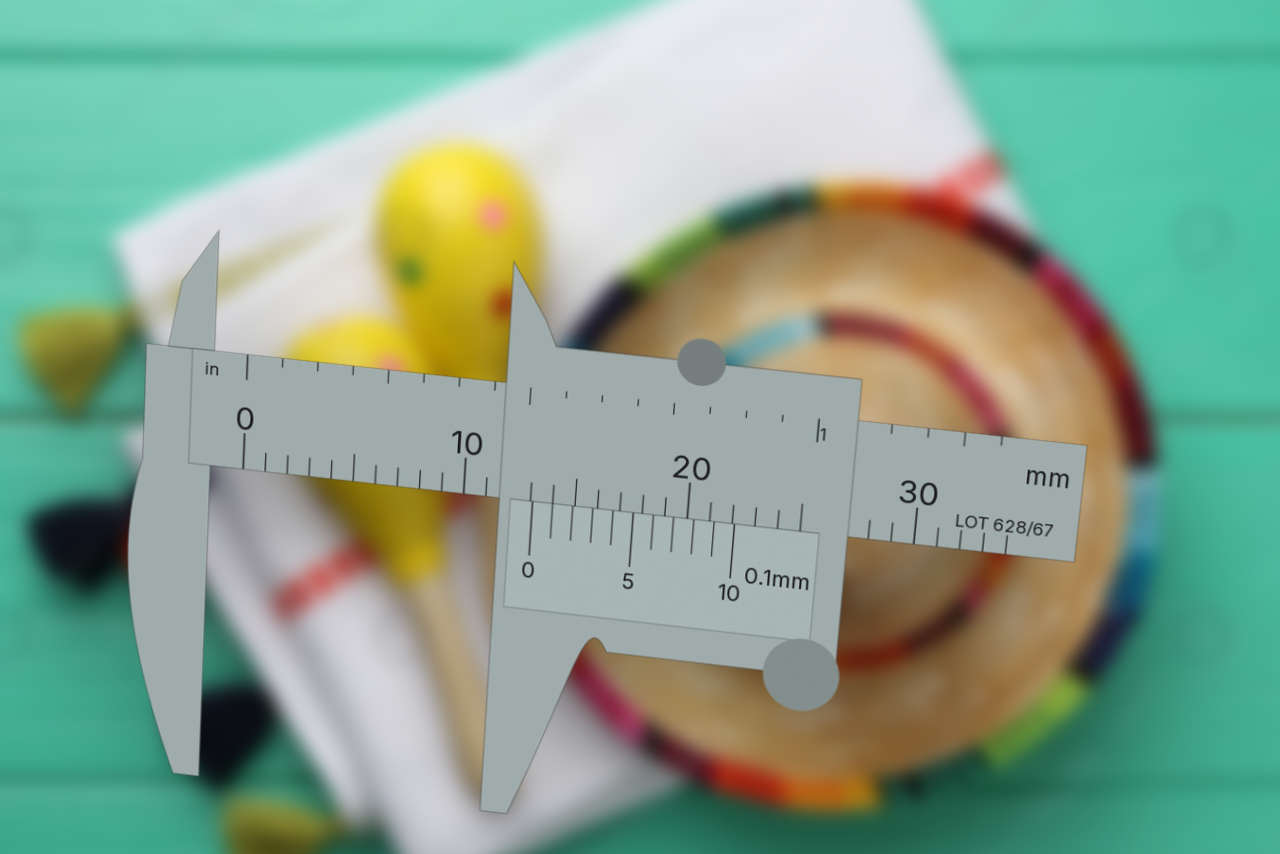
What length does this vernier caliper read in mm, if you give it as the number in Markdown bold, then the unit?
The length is **13.1** mm
